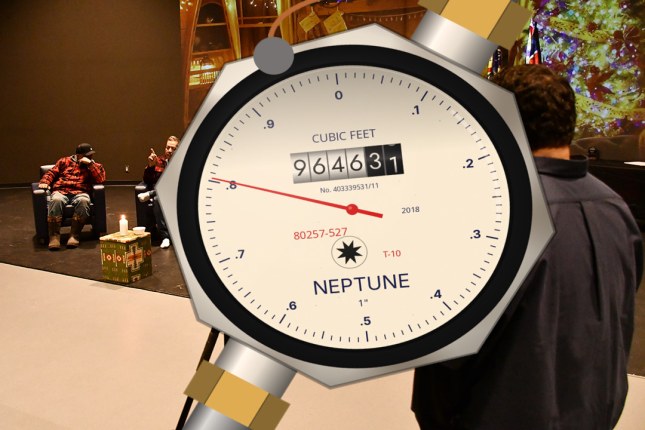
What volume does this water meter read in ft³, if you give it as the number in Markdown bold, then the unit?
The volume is **964630.80** ft³
